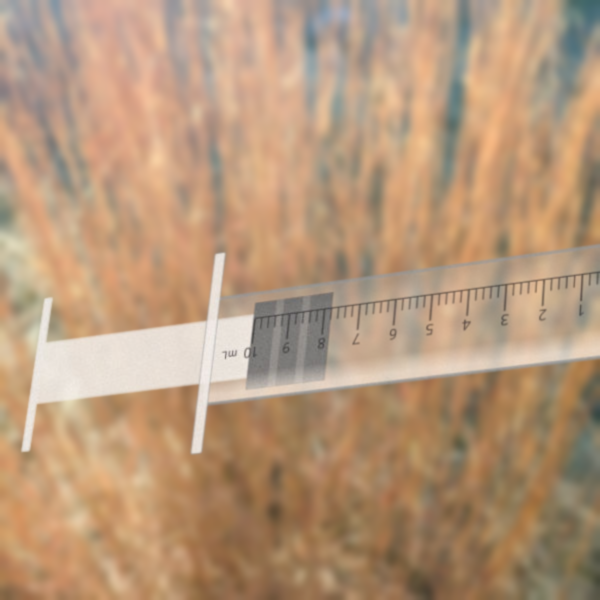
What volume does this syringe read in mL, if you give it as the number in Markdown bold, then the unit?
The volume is **7.8** mL
